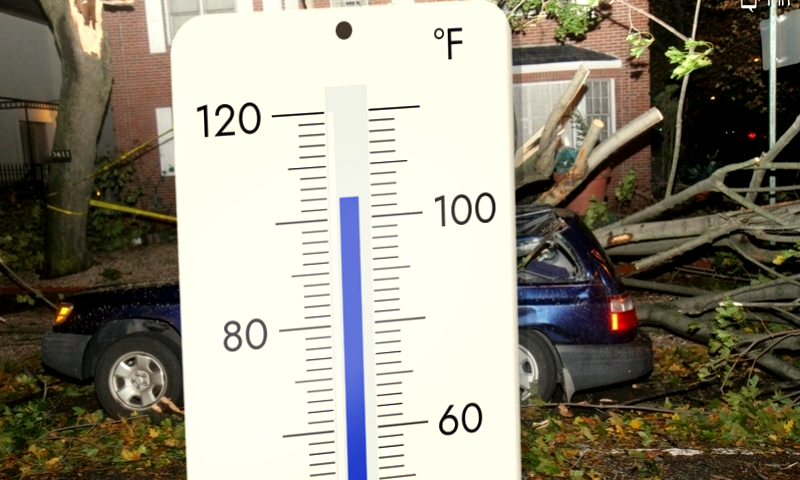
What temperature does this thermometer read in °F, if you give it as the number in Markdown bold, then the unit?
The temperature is **104** °F
